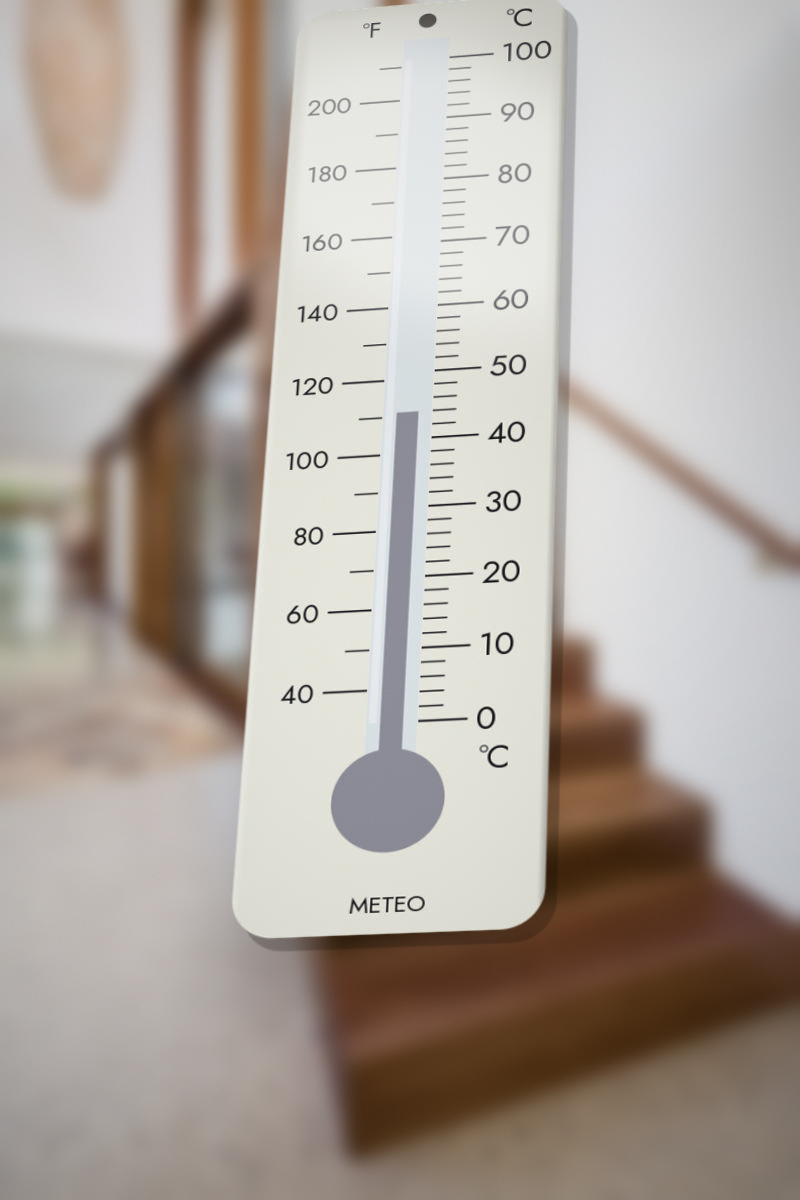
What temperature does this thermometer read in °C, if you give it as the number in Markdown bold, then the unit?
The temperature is **44** °C
